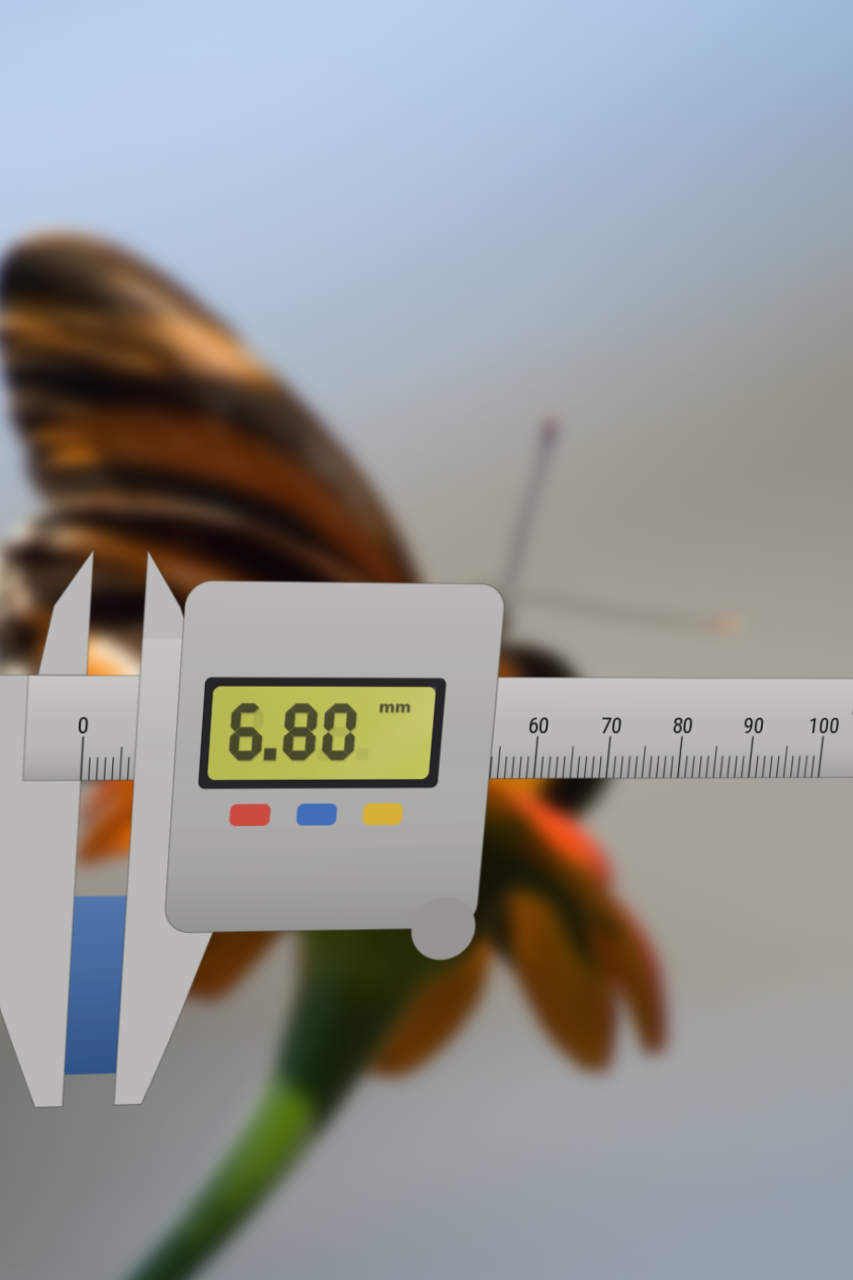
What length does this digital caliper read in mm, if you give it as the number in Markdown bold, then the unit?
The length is **6.80** mm
